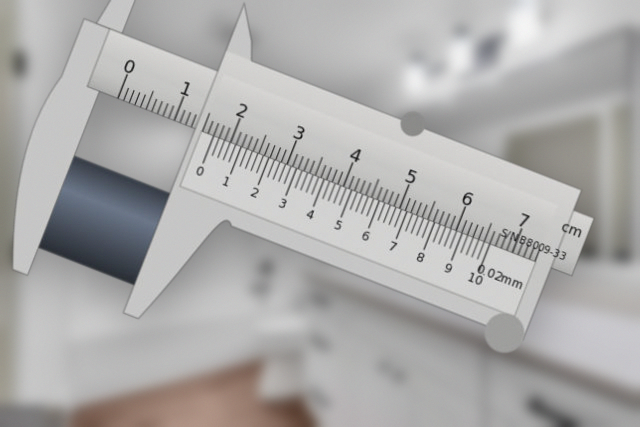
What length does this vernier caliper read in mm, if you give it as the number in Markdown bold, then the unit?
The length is **17.0** mm
